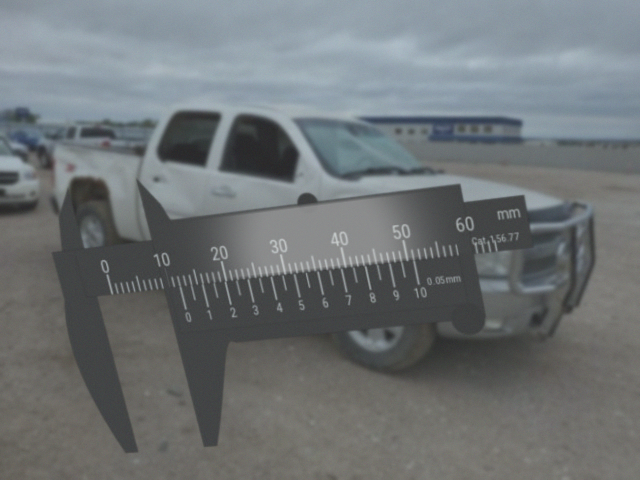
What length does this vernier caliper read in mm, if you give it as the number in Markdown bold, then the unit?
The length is **12.0** mm
